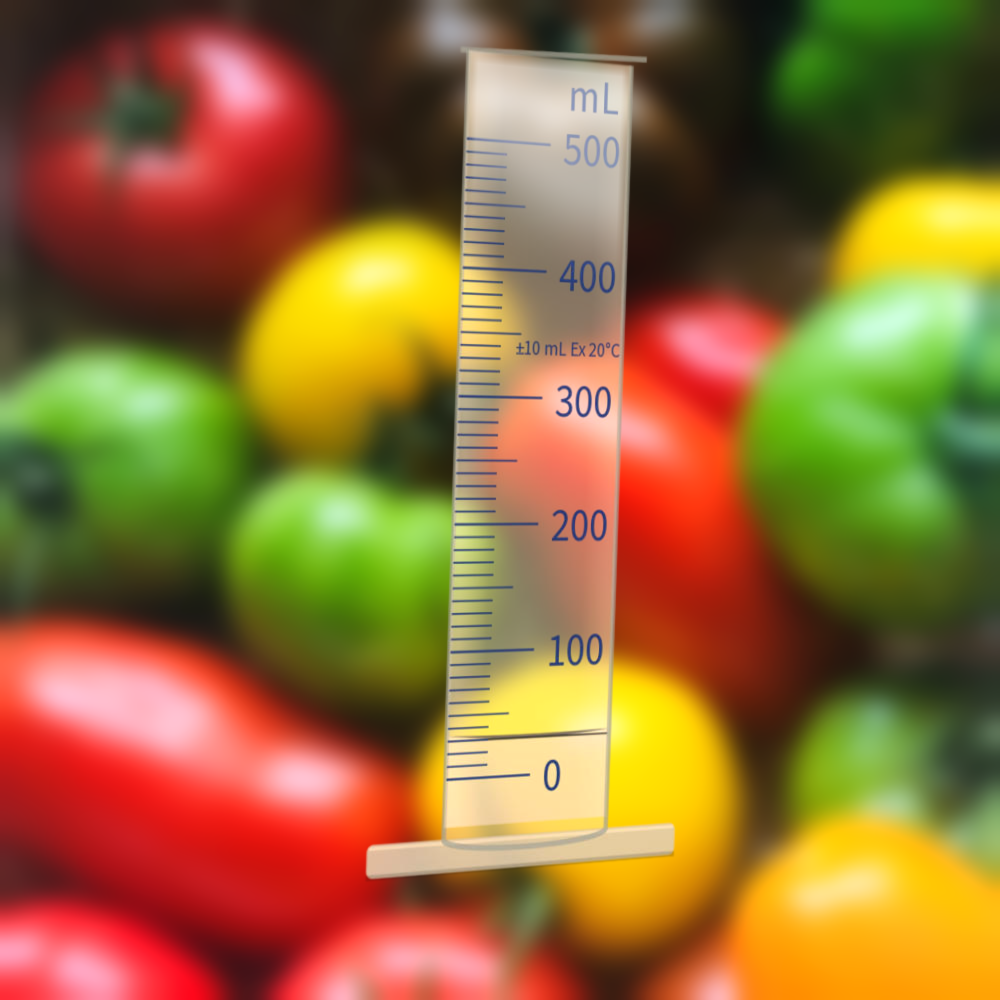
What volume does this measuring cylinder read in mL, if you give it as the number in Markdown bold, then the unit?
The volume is **30** mL
